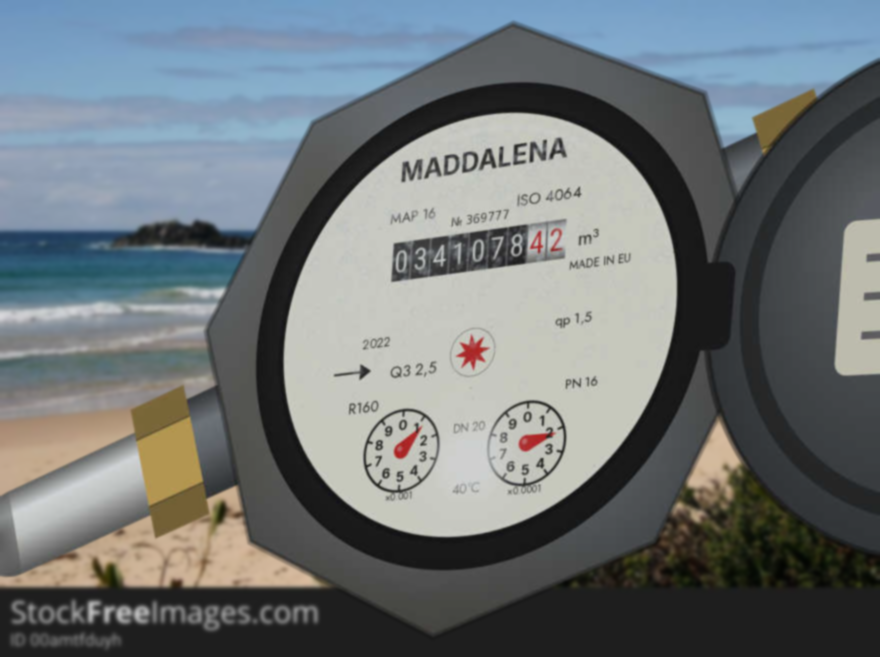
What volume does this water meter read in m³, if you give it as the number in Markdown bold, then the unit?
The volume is **341078.4212** m³
